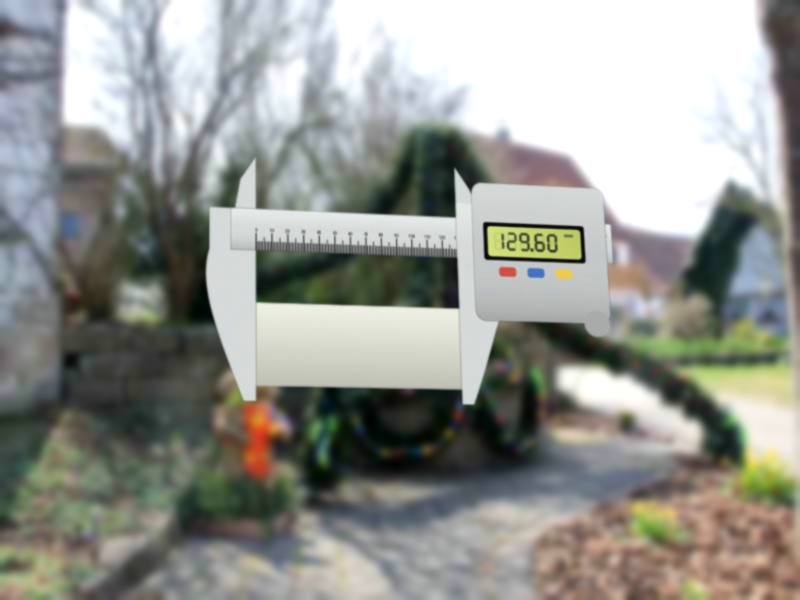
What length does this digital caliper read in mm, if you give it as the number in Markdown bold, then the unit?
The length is **129.60** mm
